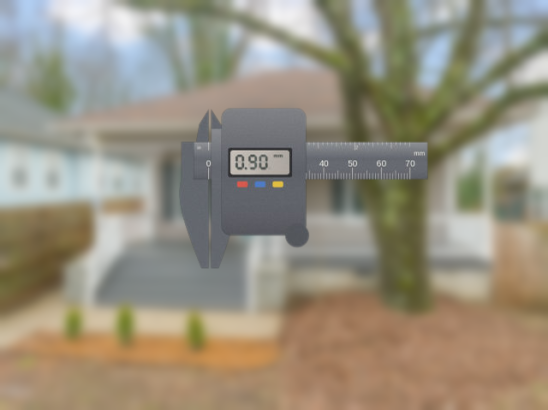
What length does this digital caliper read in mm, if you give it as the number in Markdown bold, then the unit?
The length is **0.90** mm
